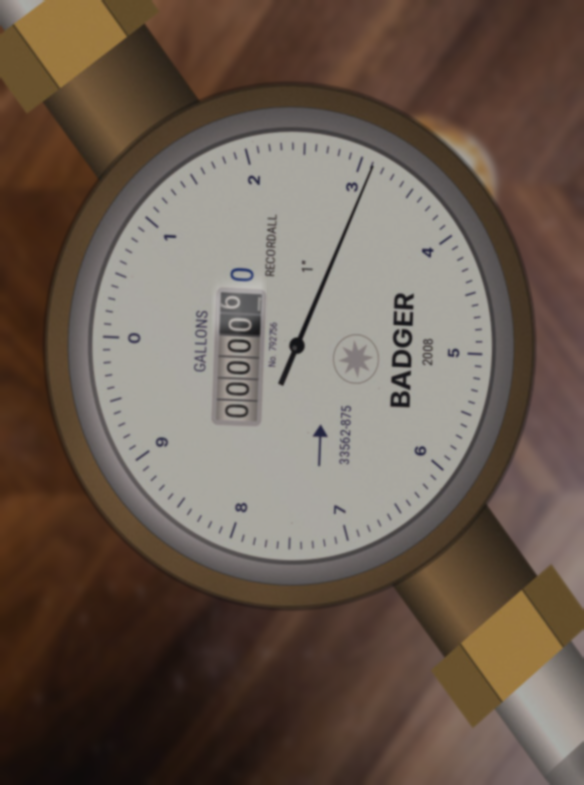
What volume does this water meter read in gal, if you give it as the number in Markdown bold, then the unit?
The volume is **63.1** gal
